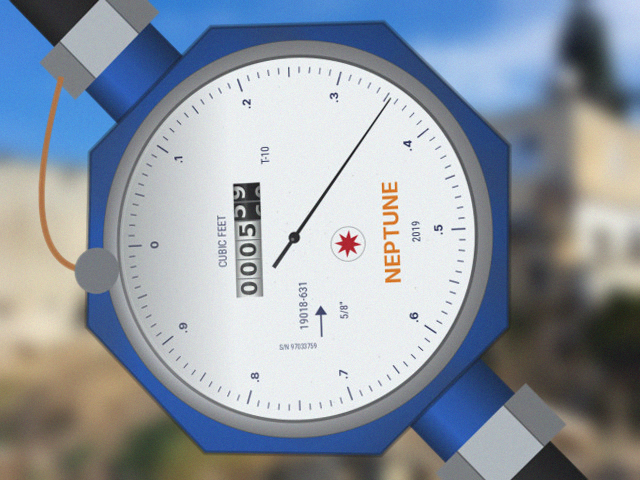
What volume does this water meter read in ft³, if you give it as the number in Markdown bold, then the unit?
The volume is **559.35** ft³
